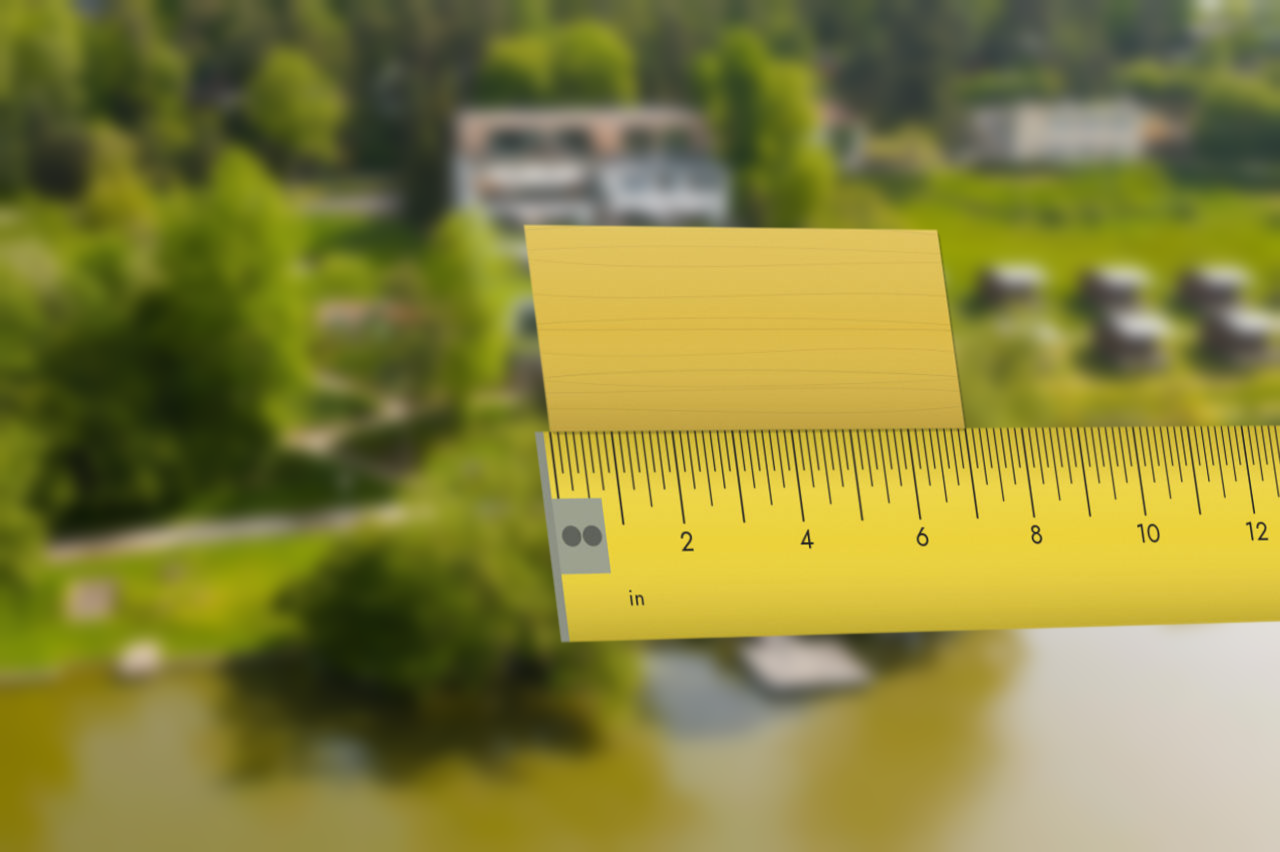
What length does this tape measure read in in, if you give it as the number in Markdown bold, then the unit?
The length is **7** in
